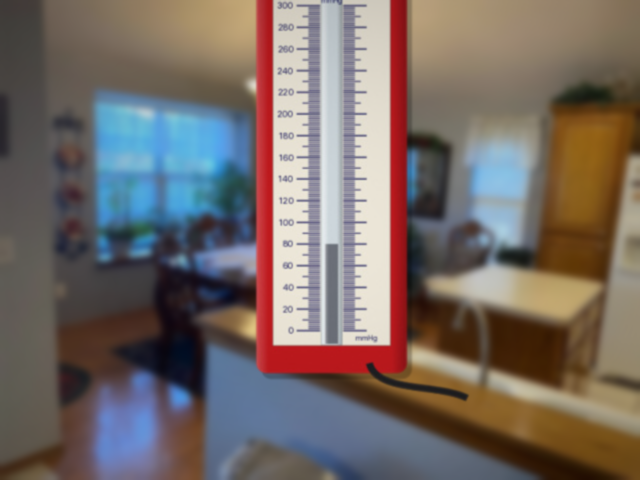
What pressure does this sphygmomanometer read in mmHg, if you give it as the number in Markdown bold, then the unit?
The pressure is **80** mmHg
